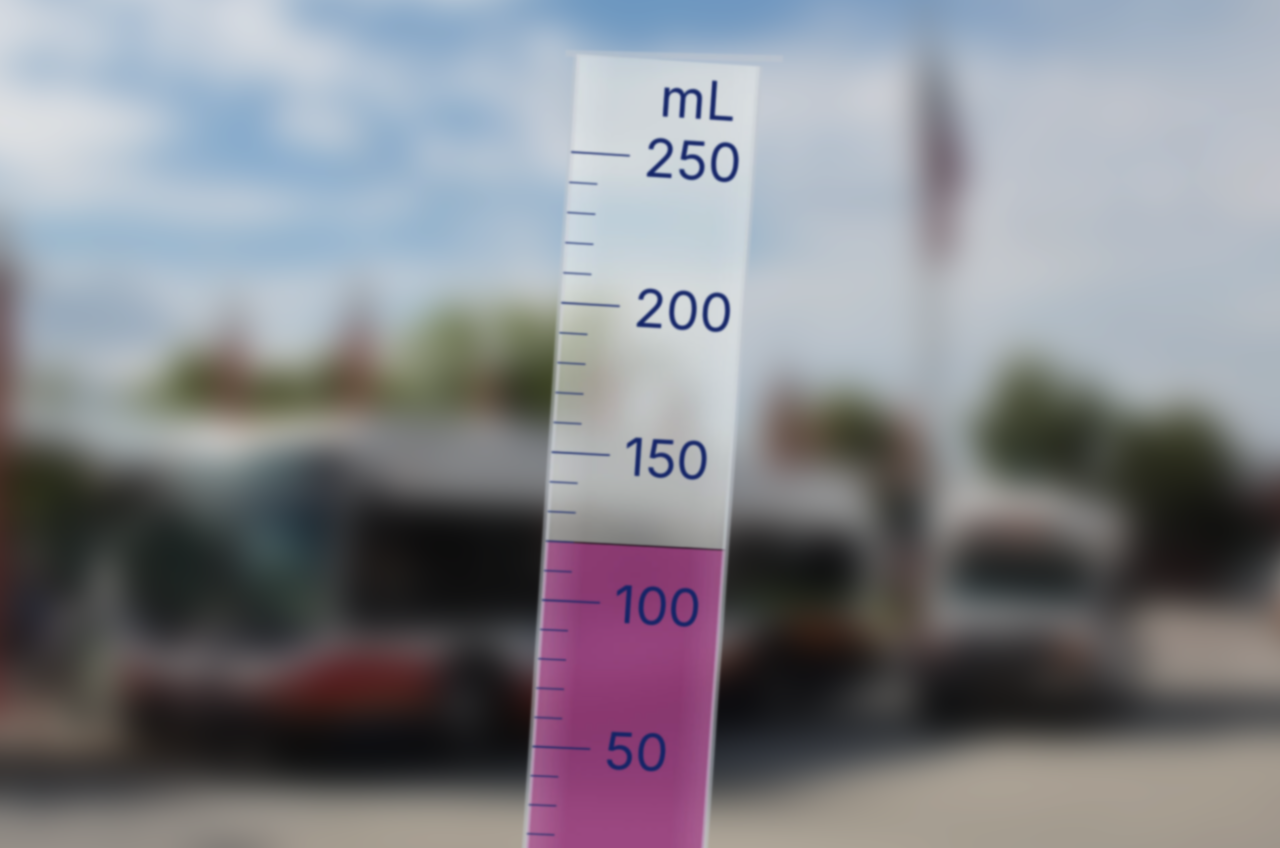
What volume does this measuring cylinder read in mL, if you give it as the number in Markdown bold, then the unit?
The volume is **120** mL
